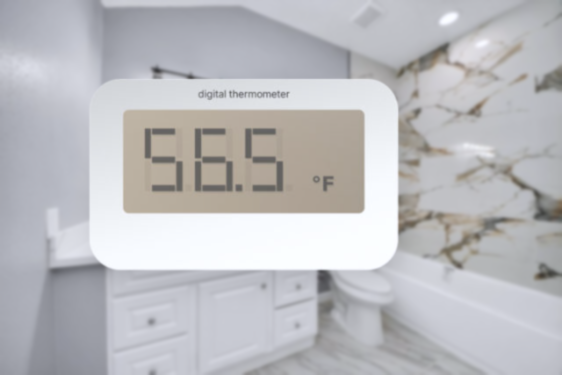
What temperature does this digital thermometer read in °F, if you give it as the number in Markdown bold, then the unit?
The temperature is **56.5** °F
